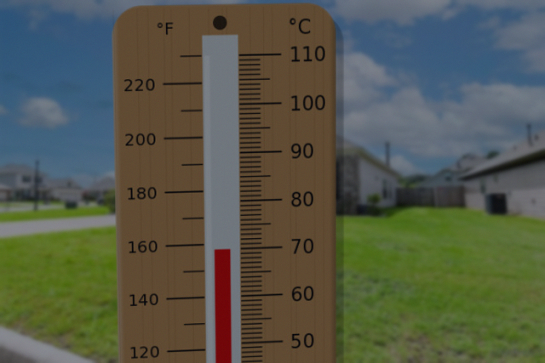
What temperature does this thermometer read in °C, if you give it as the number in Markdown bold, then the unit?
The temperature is **70** °C
